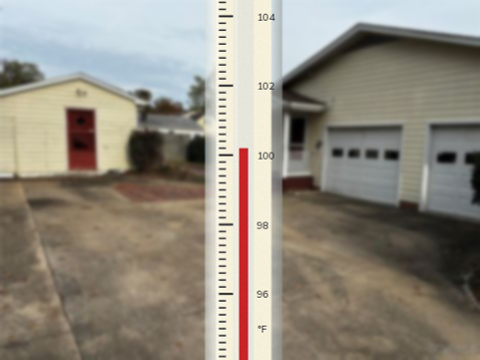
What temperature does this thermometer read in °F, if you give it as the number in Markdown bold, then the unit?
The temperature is **100.2** °F
